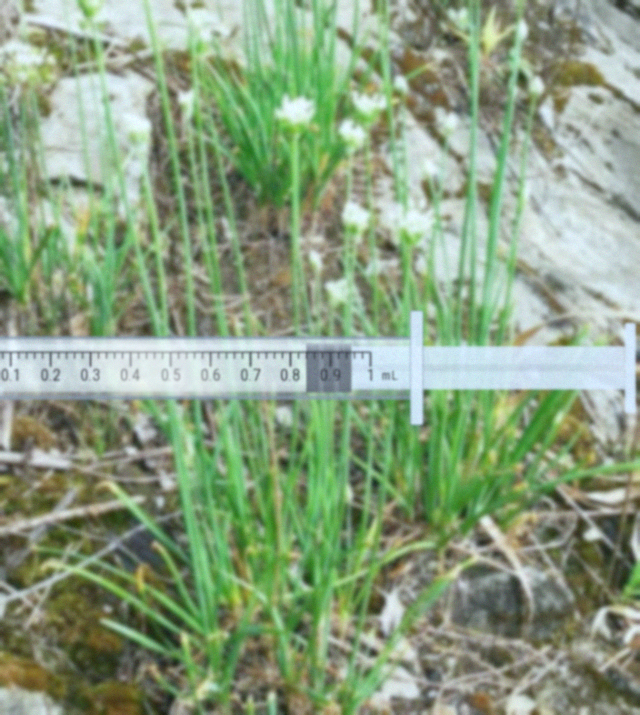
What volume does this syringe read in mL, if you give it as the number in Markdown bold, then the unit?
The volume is **0.84** mL
